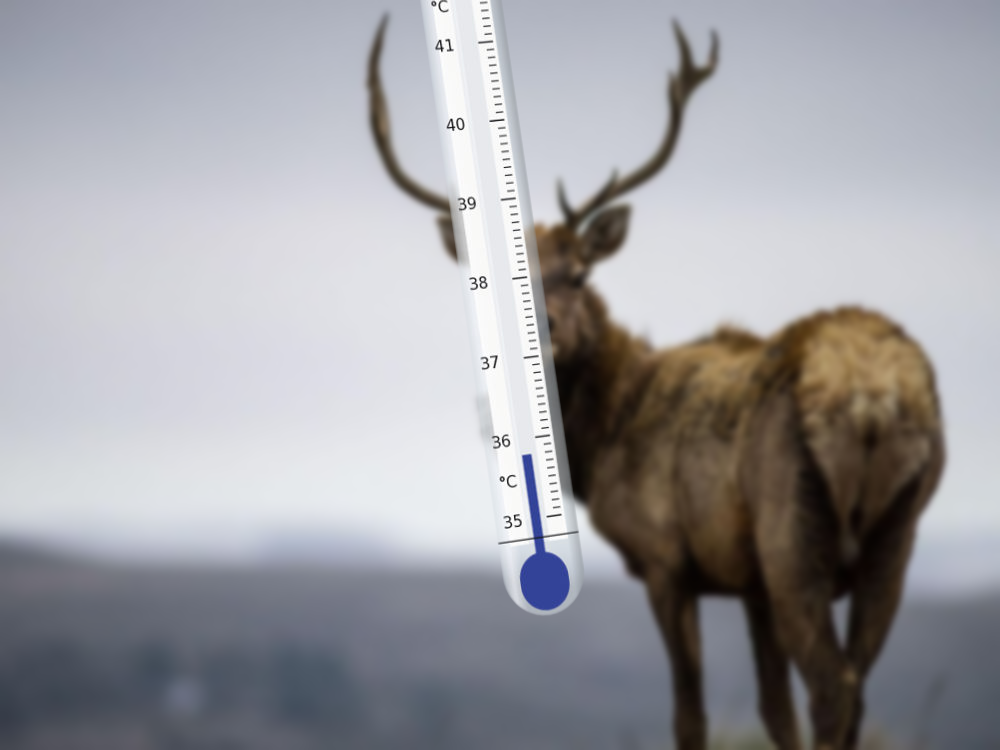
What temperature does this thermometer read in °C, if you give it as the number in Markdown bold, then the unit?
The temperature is **35.8** °C
